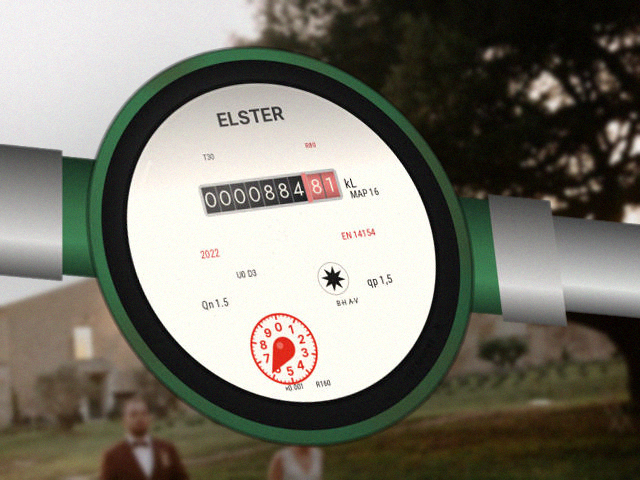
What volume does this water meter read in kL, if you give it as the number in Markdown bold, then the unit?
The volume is **884.816** kL
